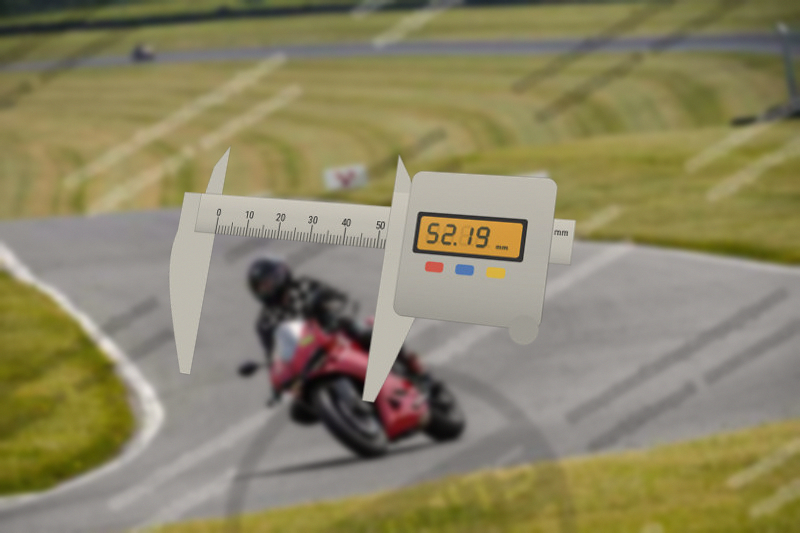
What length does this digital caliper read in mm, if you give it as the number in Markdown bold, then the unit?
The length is **52.19** mm
